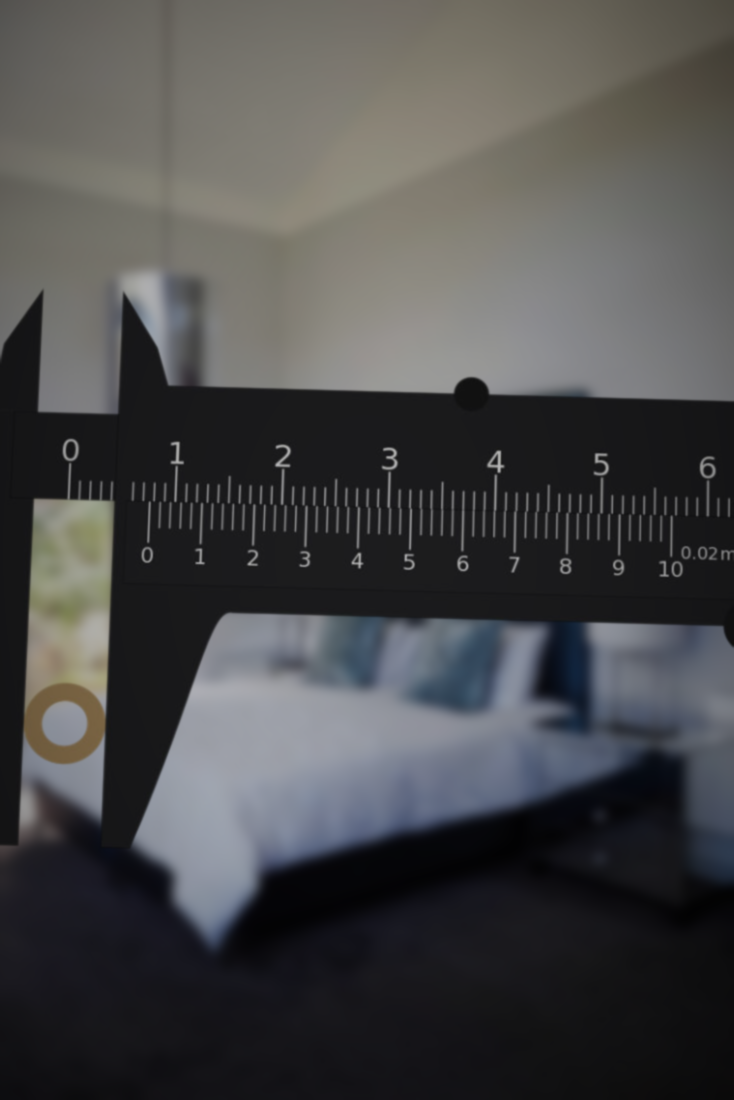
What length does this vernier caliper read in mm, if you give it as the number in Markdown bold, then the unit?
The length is **7.6** mm
